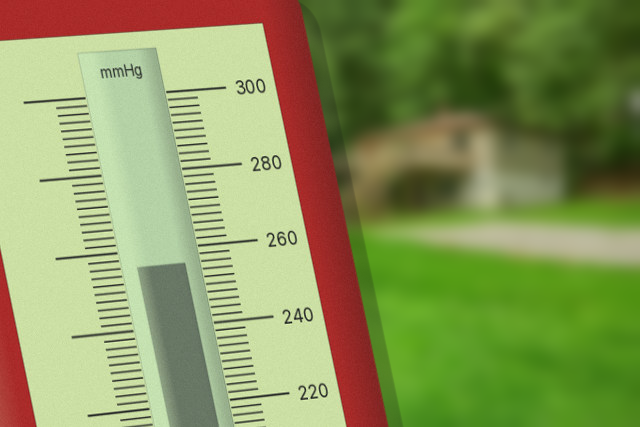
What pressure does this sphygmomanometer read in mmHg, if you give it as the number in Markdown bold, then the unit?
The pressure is **256** mmHg
